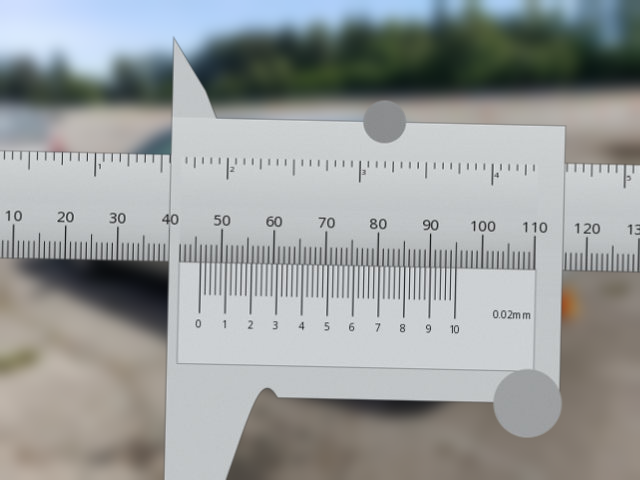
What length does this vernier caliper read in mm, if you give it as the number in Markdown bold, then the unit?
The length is **46.0** mm
